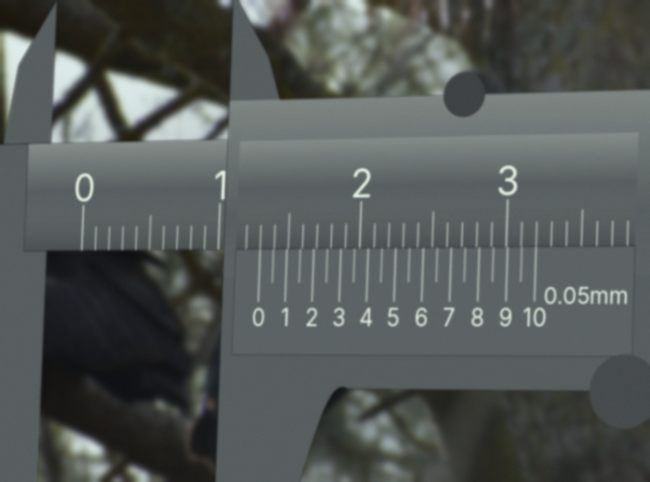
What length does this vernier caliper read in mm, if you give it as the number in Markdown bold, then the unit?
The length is **13.0** mm
